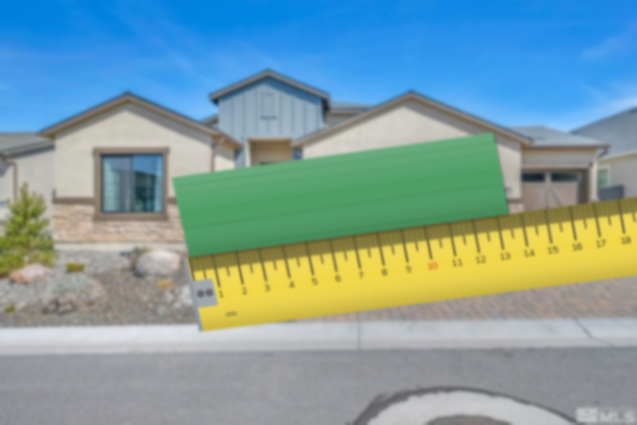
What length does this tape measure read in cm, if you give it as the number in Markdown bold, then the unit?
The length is **13.5** cm
